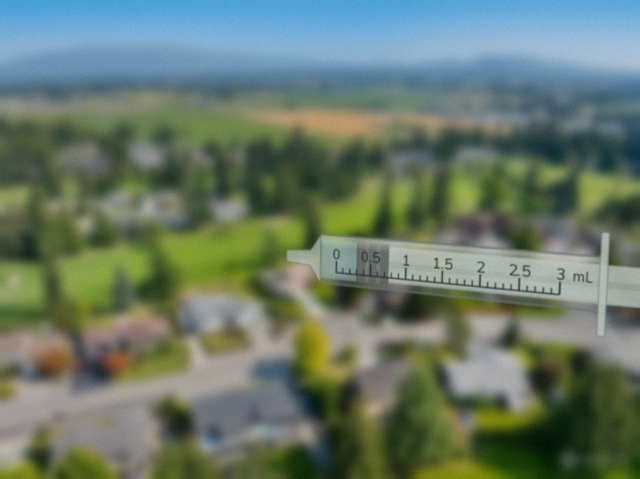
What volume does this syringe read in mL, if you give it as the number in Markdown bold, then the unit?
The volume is **0.3** mL
